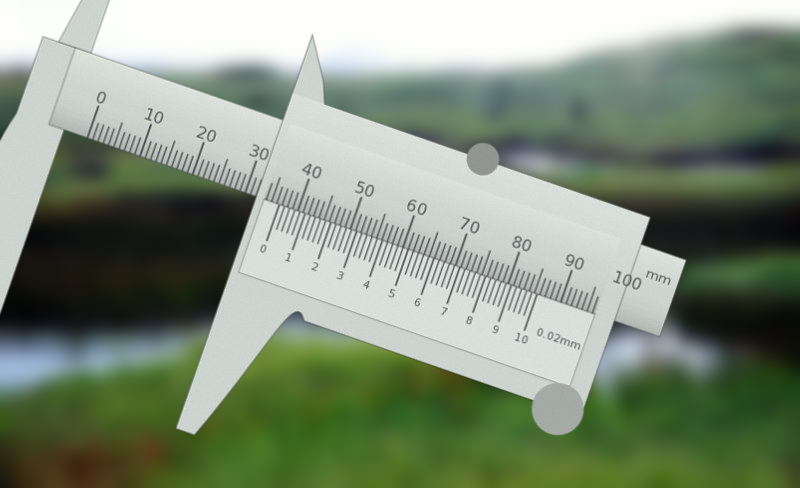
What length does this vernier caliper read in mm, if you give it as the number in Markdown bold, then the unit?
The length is **36.5** mm
